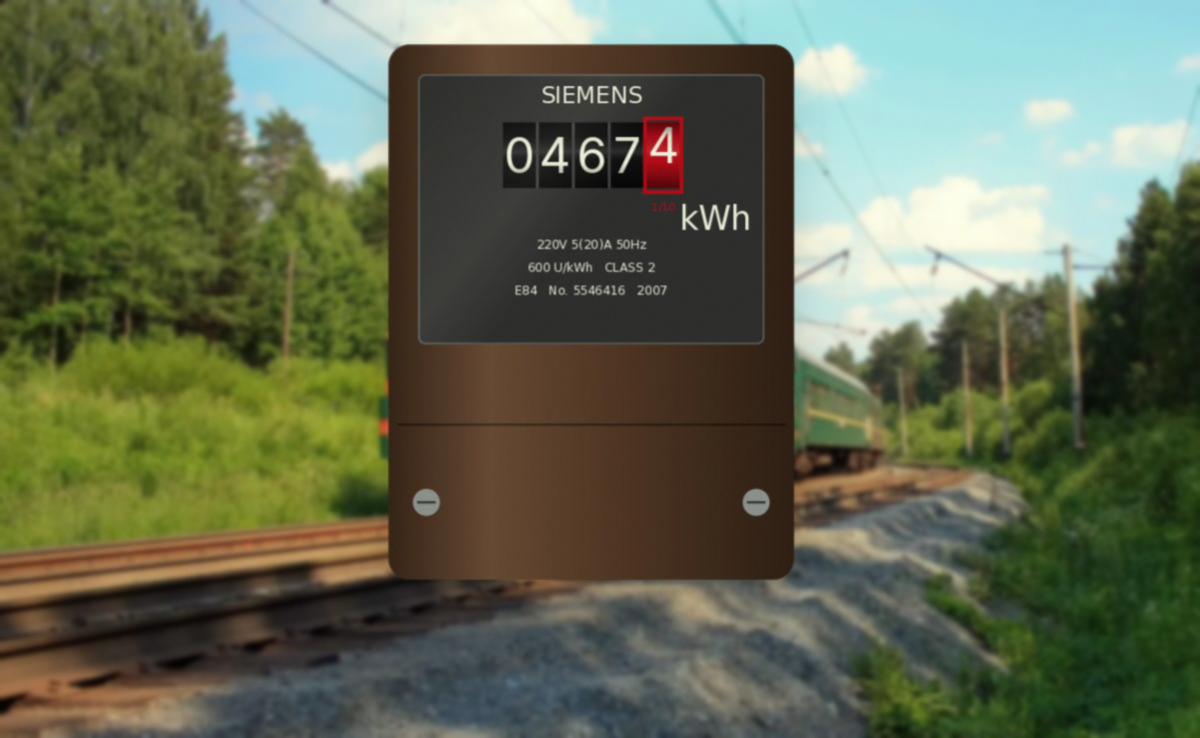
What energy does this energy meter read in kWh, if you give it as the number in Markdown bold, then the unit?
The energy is **467.4** kWh
